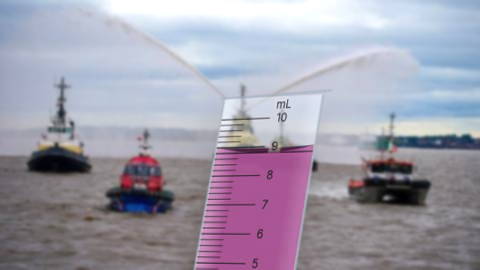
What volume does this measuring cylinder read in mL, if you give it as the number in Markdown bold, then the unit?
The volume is **8.8** mL
